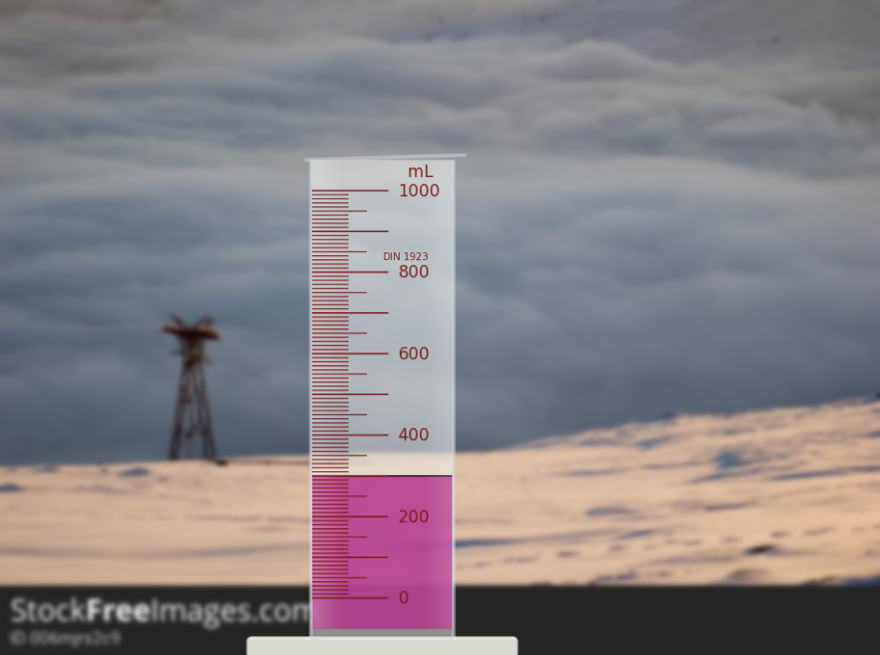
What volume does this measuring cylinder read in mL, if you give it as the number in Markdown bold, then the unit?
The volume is **300** mL
